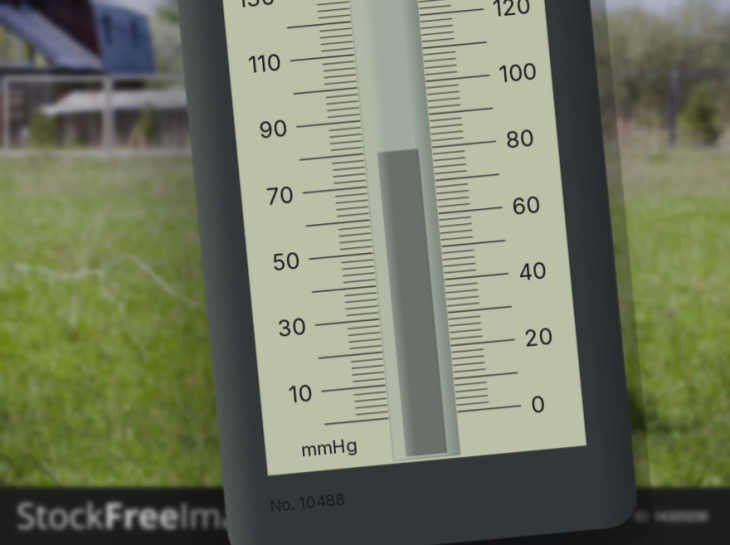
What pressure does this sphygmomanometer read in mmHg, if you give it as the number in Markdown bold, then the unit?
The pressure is **80** mmHg
